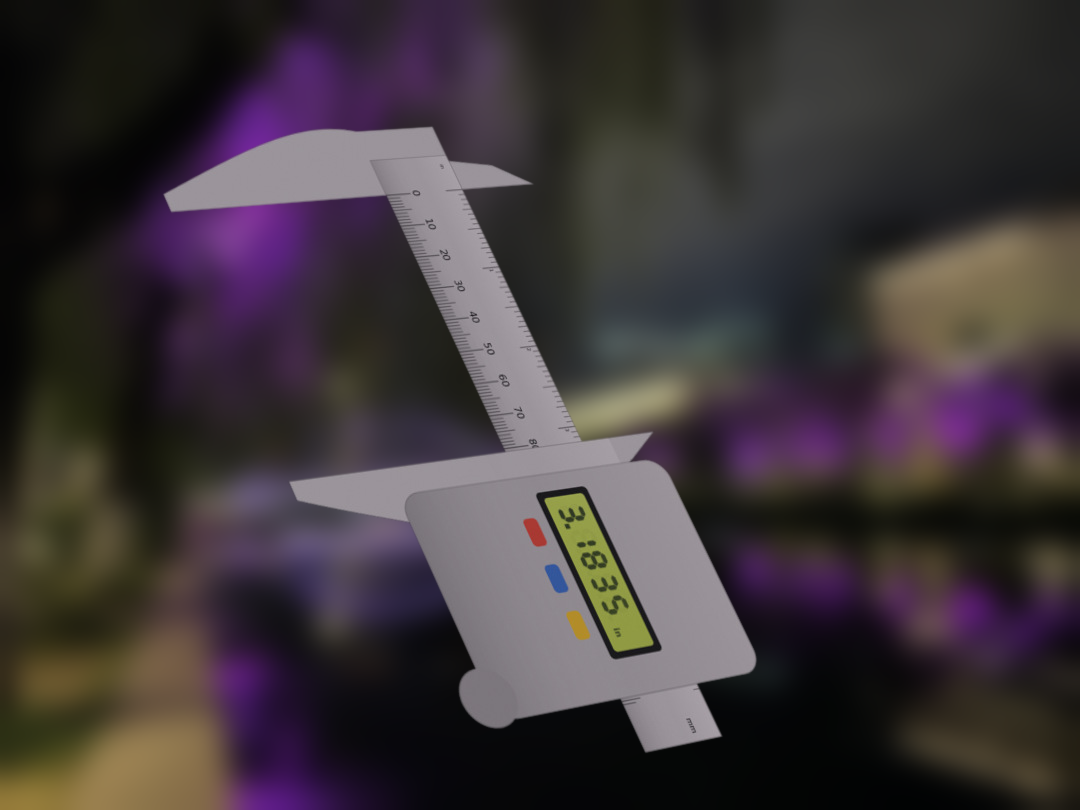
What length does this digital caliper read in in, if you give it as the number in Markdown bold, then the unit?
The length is **3.1835** in
